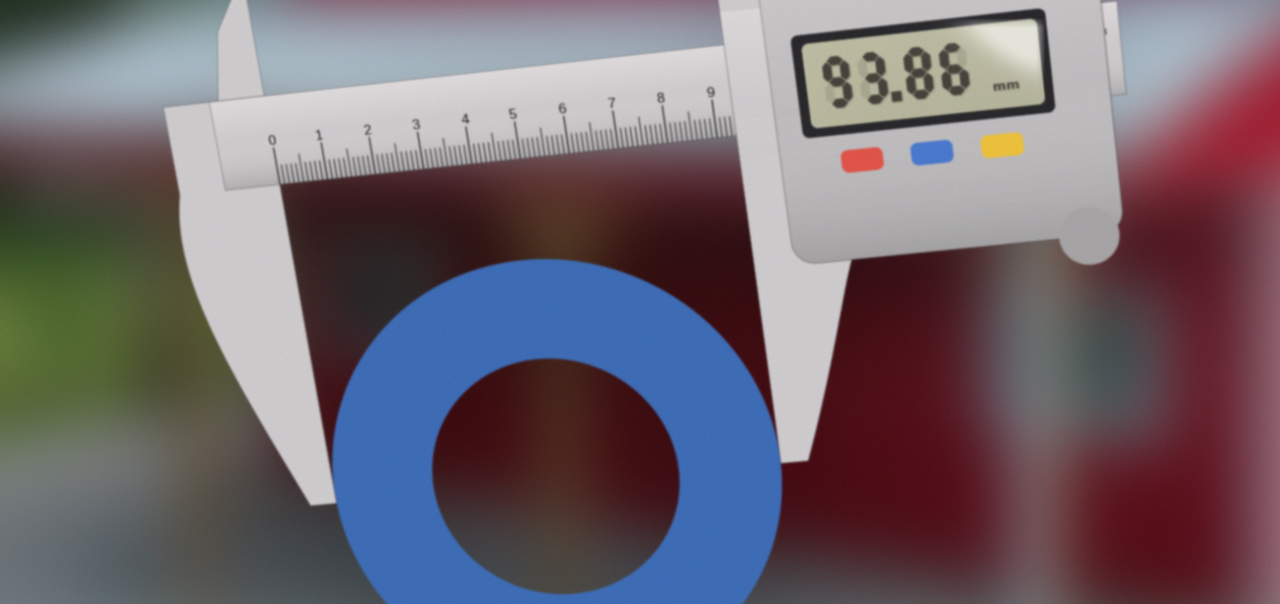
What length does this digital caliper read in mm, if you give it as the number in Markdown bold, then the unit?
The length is **93.86** mm
